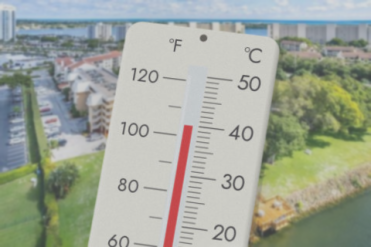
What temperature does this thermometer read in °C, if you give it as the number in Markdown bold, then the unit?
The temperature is **40** °C
